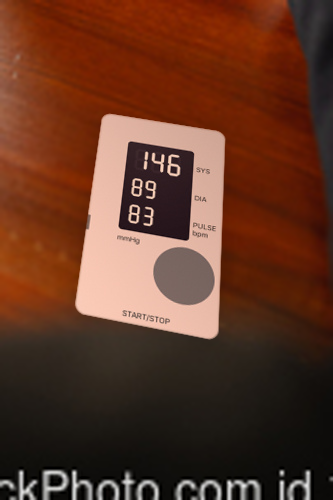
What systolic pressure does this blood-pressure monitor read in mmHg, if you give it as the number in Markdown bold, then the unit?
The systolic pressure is **146** mmHg
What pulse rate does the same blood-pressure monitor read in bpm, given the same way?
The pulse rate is **83** bpm
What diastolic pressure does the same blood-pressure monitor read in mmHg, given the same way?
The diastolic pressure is **89** mmHg
